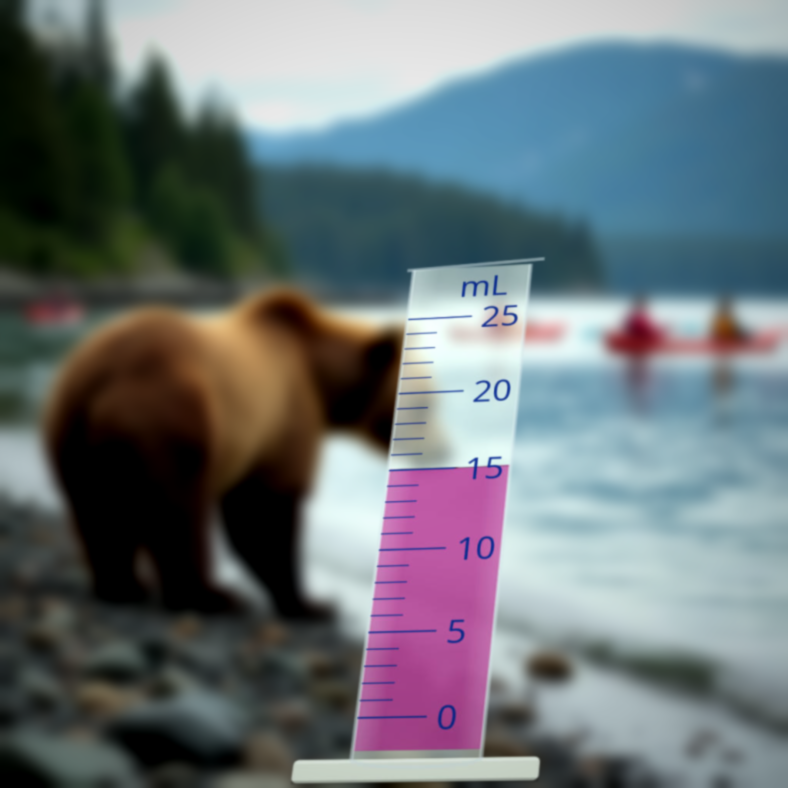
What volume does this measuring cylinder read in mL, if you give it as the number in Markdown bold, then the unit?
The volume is **15** mL
